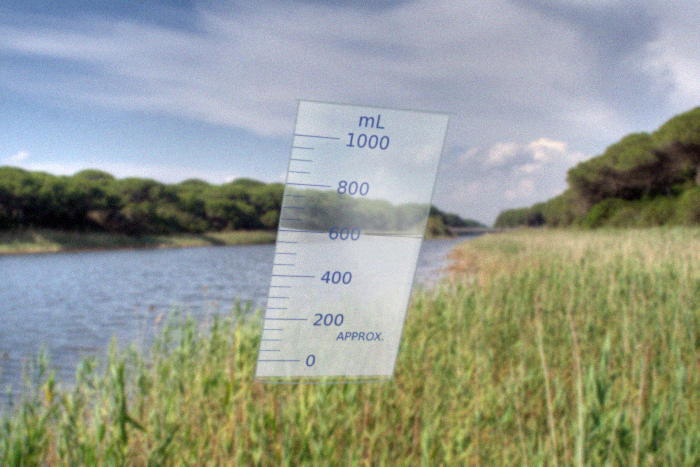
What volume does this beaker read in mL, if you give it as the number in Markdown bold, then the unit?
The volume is **600** mL
